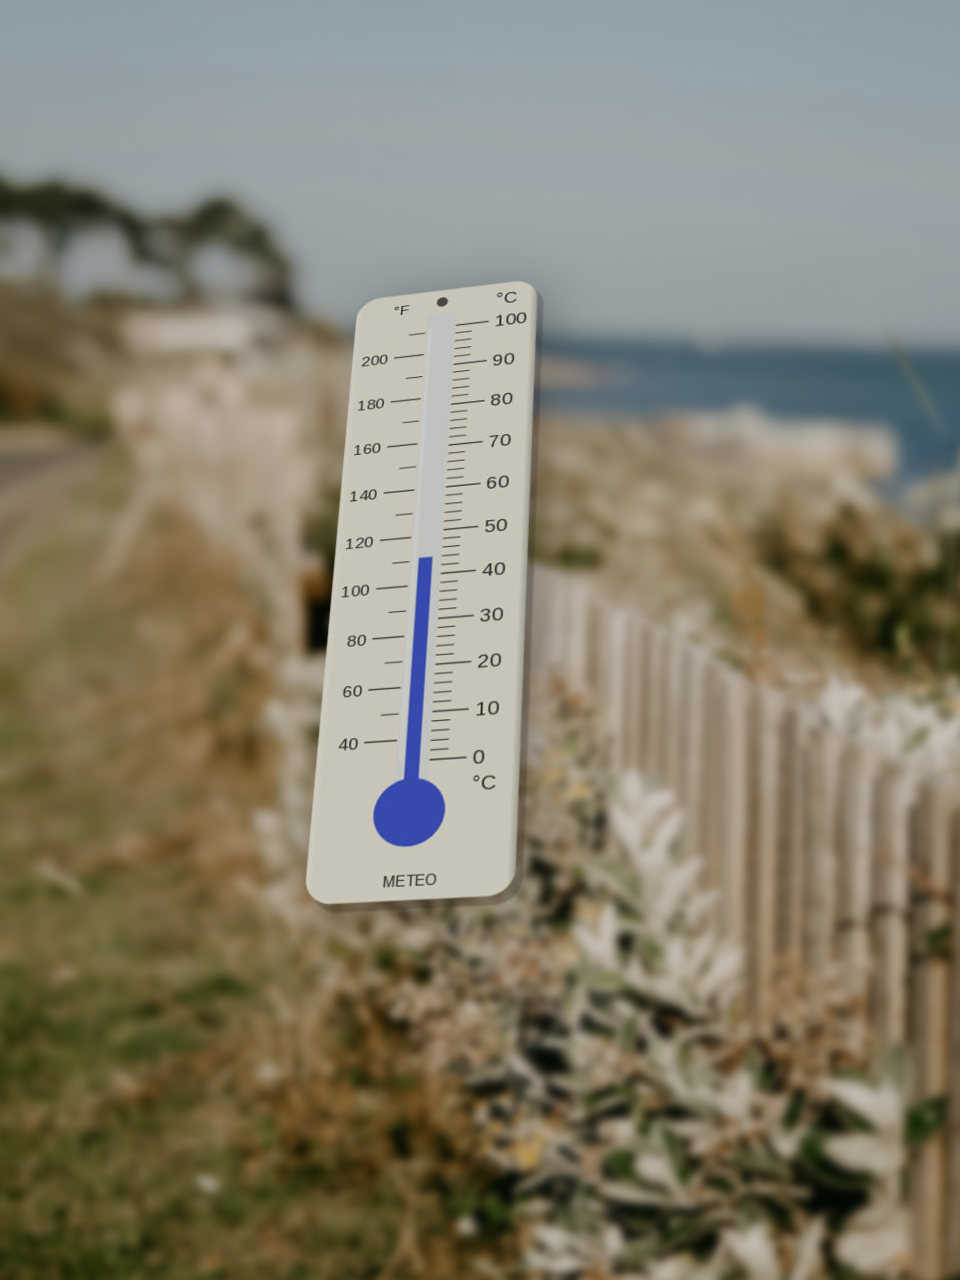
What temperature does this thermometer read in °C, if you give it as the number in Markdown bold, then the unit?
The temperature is **44** °C
